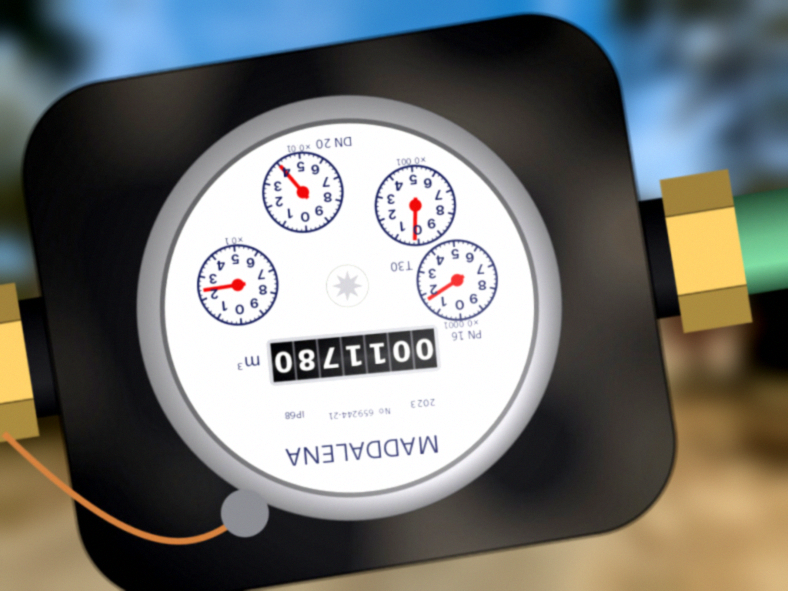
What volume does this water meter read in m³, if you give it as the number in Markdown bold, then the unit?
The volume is **11780.2401** m³
